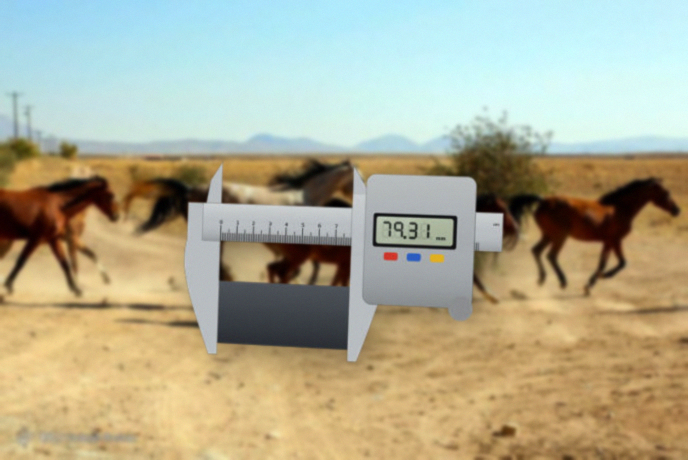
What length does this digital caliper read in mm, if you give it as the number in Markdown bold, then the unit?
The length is **79.31** mm
